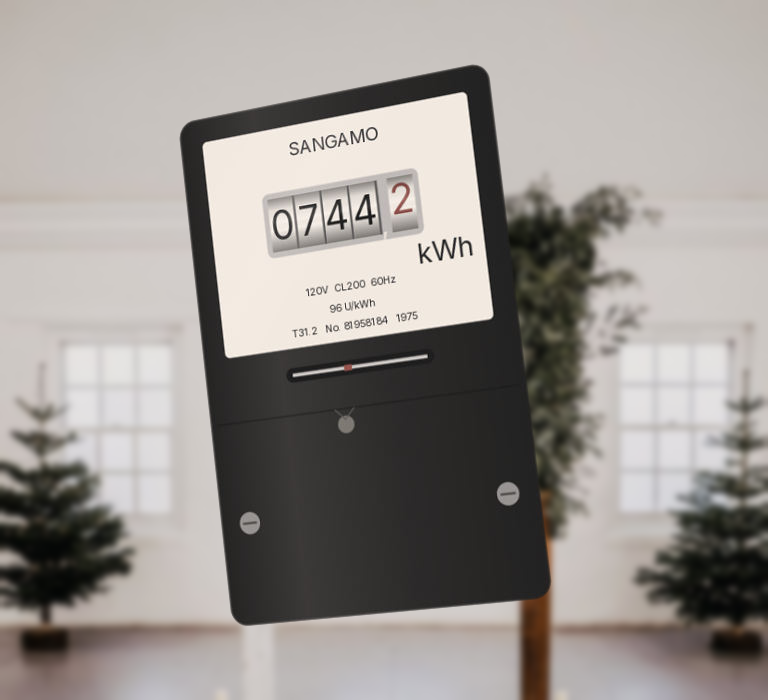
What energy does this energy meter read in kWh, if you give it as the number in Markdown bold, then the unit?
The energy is **744.2** kWh
